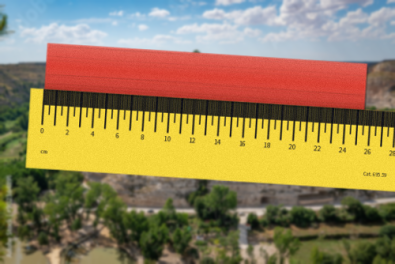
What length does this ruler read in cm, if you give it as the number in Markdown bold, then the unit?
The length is **25.5** cm
